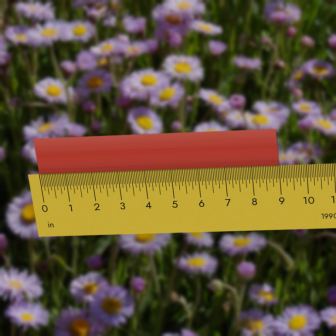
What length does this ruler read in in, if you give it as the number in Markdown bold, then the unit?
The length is **9** in
